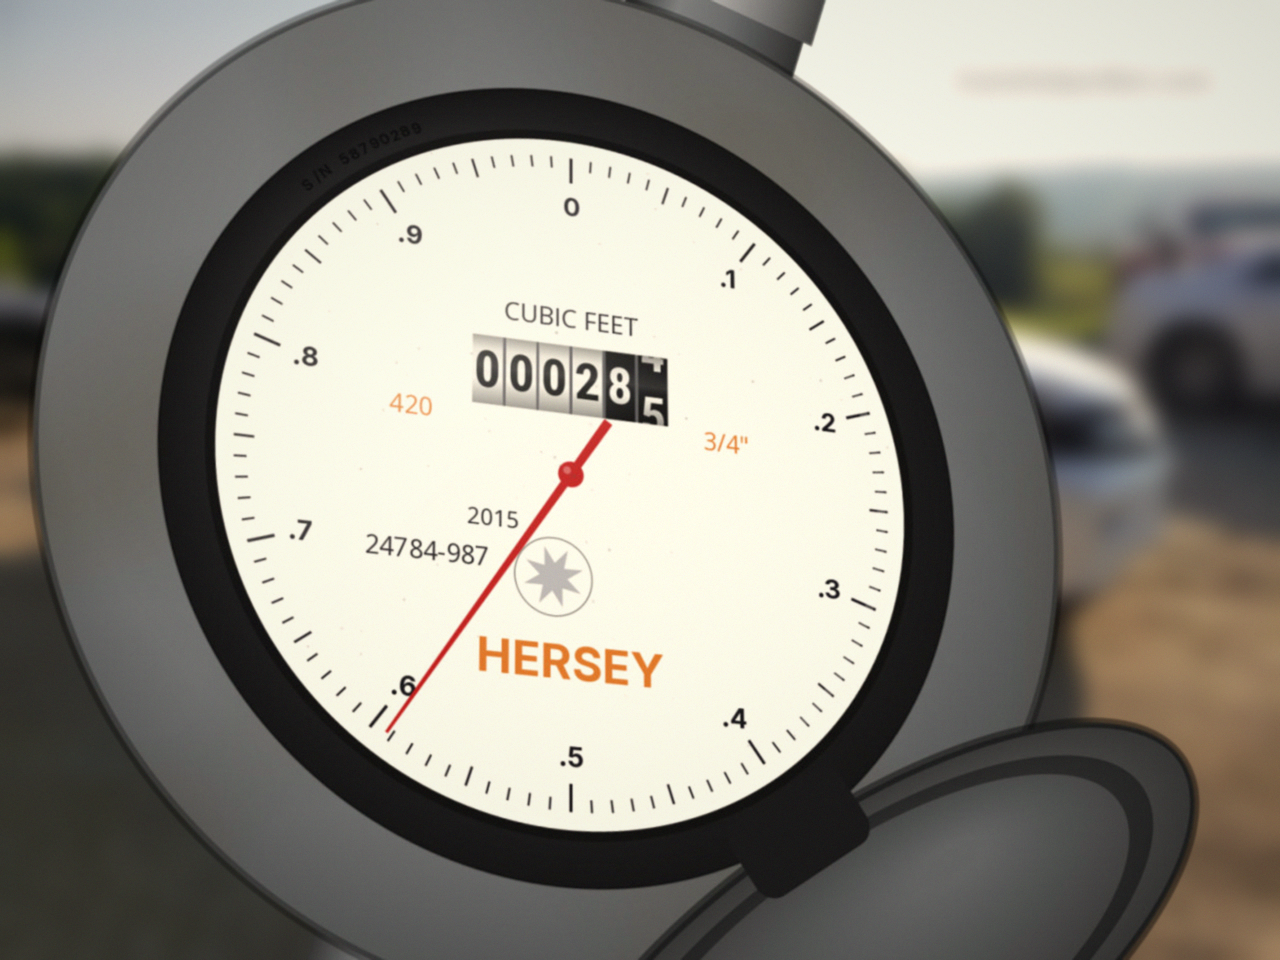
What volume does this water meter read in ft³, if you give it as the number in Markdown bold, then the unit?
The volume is **284.59** ft³
